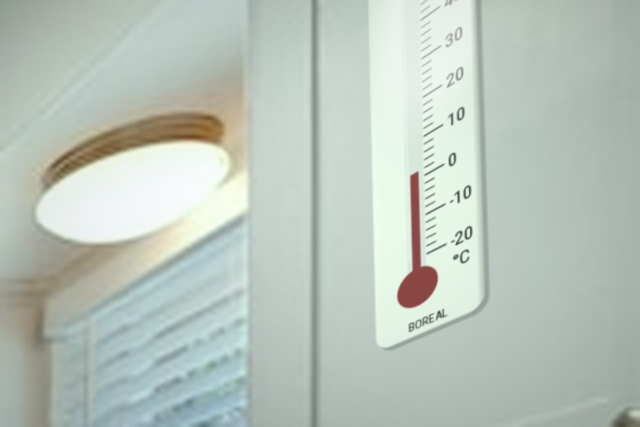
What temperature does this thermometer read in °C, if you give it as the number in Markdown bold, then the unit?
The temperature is **2** °C
